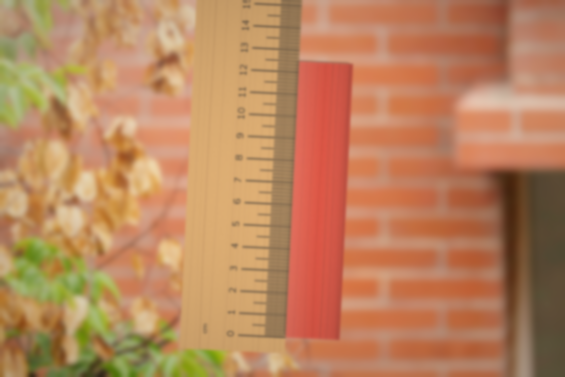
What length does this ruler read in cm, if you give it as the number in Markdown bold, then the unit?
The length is **12.5** cm
